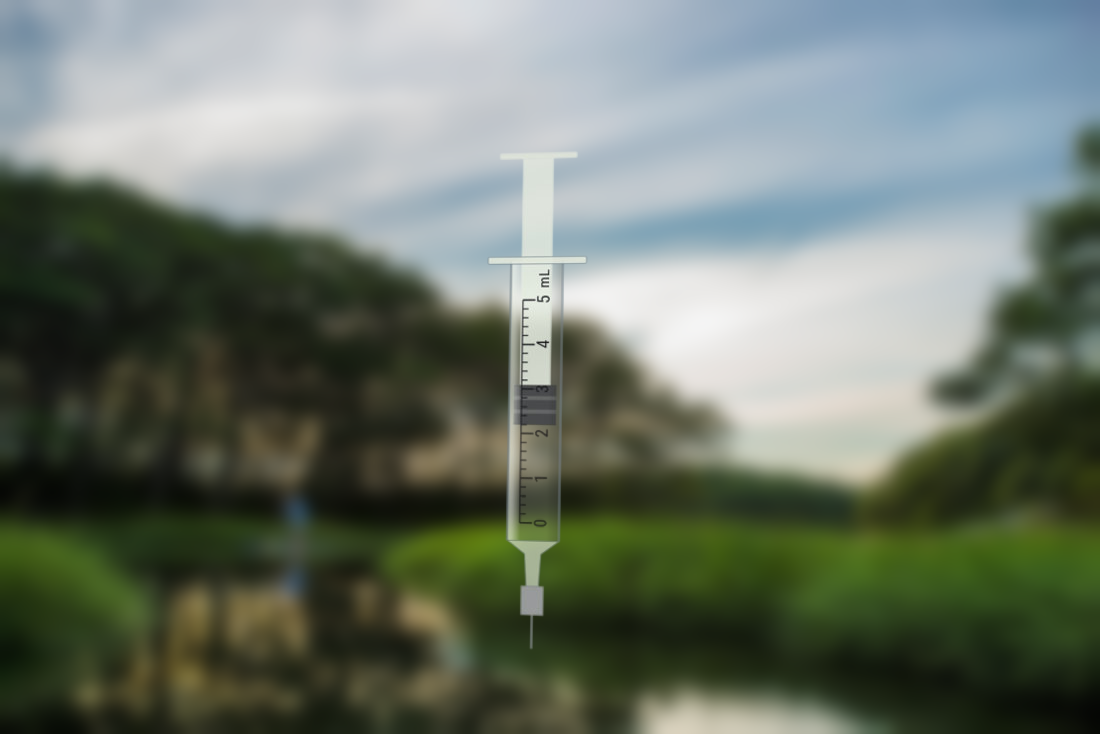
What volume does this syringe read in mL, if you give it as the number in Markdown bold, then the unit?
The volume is **2.2** mL
